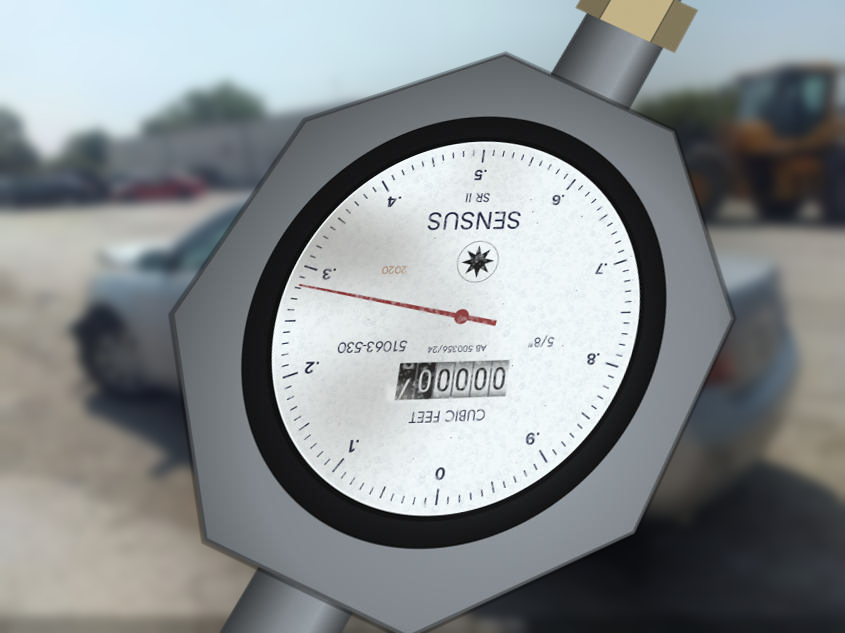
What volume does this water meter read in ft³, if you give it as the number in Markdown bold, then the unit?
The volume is **7.28** ft³
